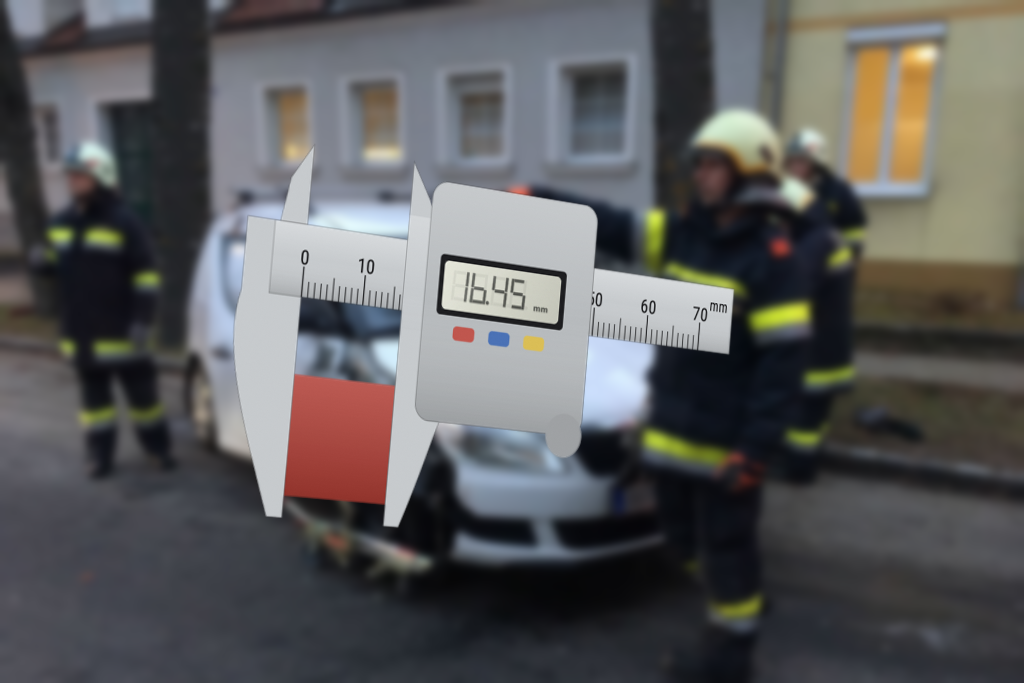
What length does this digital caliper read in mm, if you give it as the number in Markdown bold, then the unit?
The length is **16.45** mm
